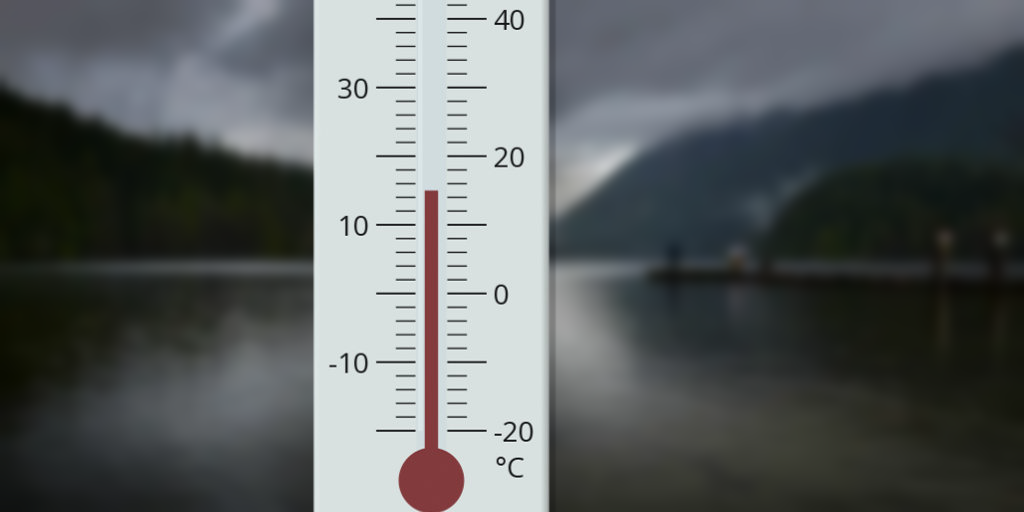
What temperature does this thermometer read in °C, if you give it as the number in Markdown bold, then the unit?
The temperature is **15** °C
